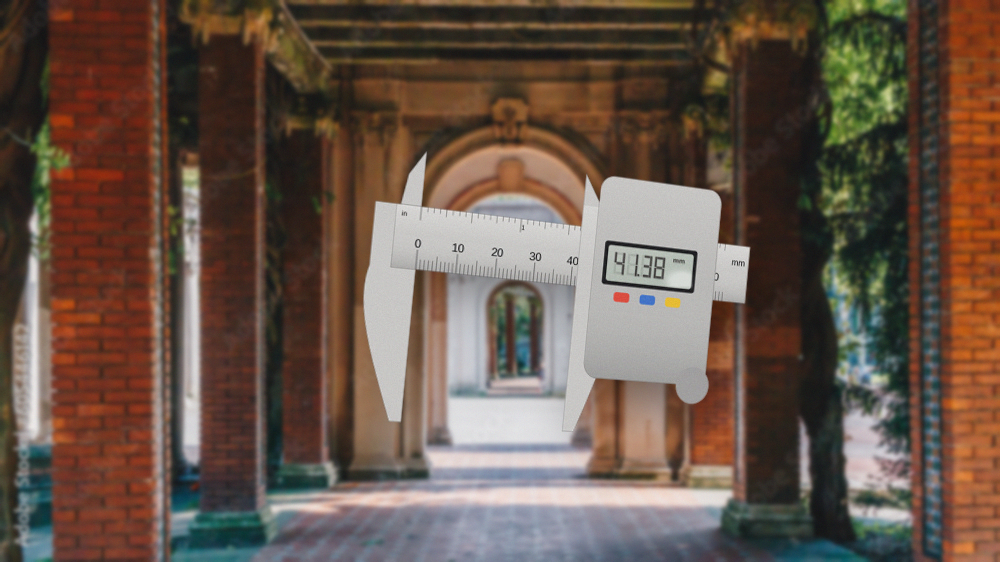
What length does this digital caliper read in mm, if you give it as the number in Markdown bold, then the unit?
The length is **41.38** mm
